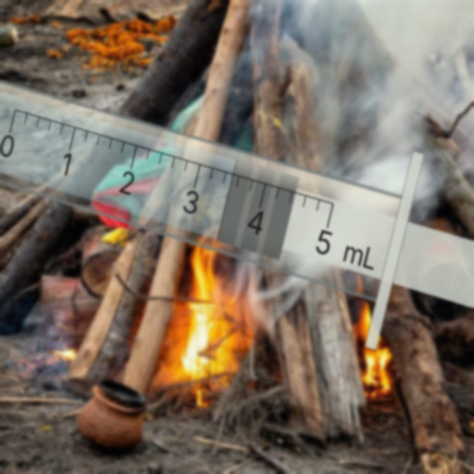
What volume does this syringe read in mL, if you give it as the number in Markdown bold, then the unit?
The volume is **3.5** mL
